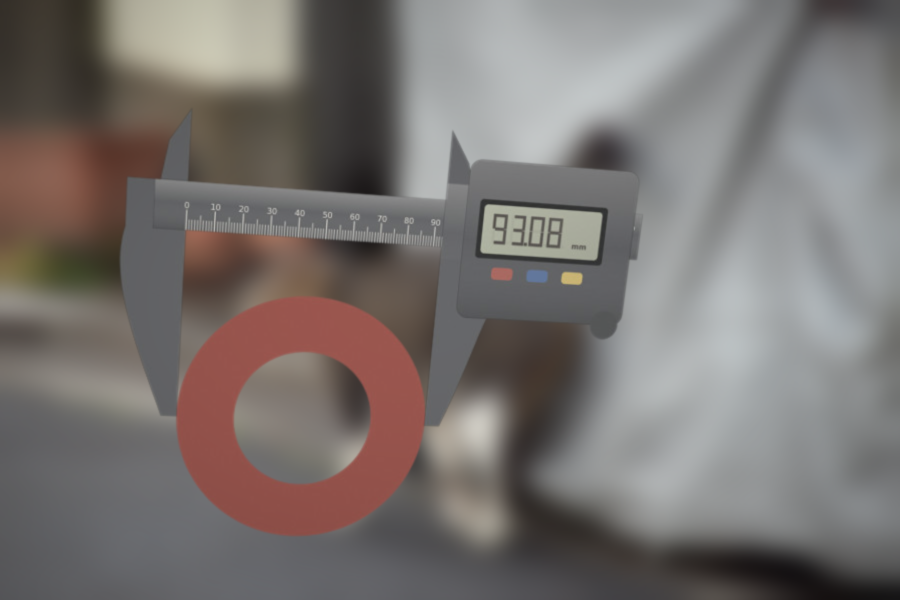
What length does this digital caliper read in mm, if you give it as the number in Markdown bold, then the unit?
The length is **93.08** mm
